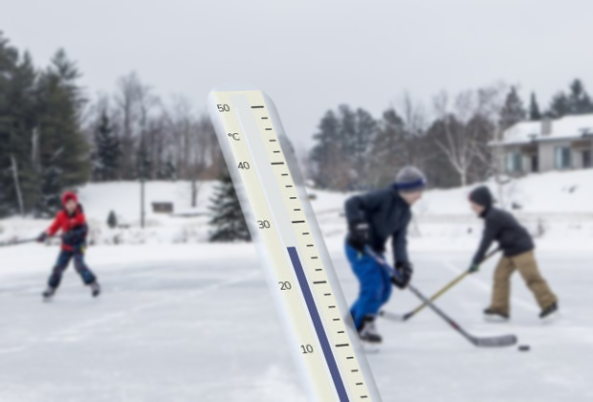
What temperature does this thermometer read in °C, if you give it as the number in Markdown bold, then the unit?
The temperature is **26** °C
